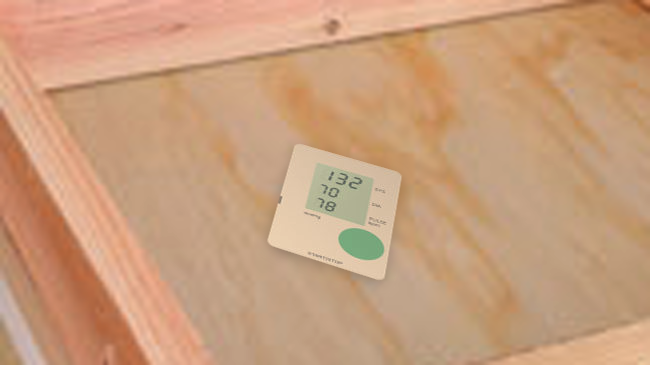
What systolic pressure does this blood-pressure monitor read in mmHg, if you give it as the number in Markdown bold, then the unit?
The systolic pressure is **132** mmHg
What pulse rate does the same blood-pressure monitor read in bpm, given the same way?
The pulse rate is **78** bpm
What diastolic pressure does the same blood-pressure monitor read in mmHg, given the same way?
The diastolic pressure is **70** mmHg
